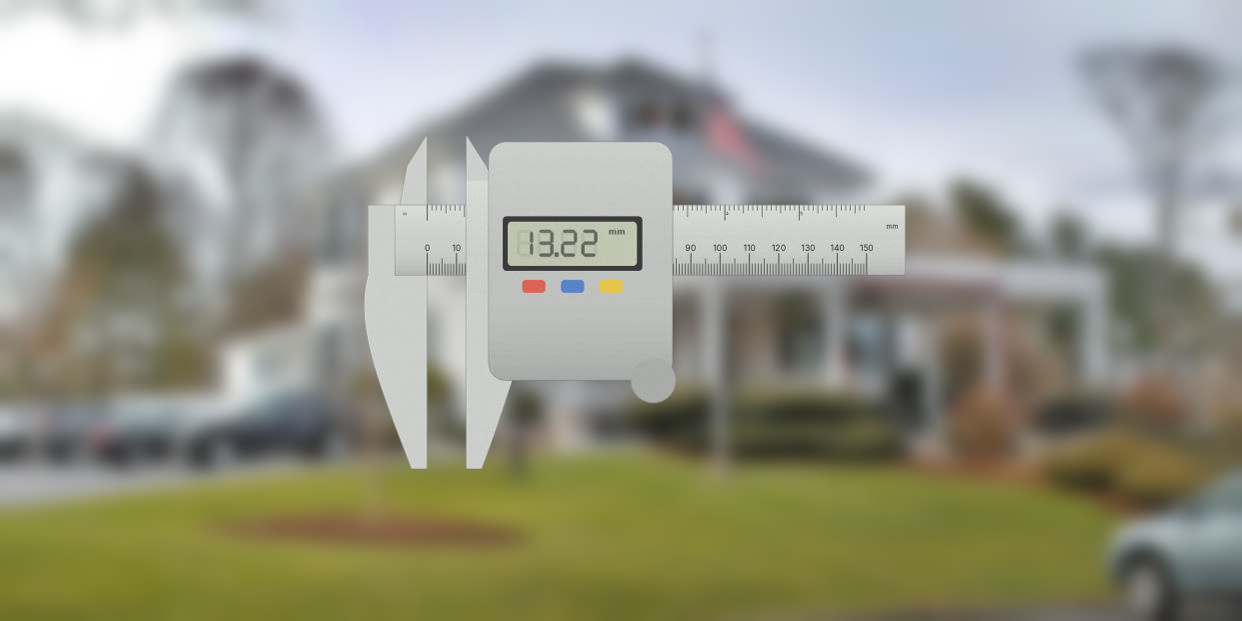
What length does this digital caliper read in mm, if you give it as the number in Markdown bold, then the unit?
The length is **13.22** mm
